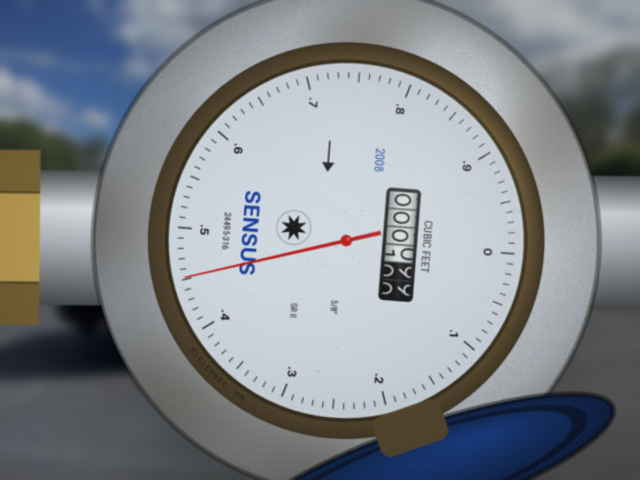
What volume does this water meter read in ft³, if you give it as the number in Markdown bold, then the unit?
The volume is **99.45** ft³
